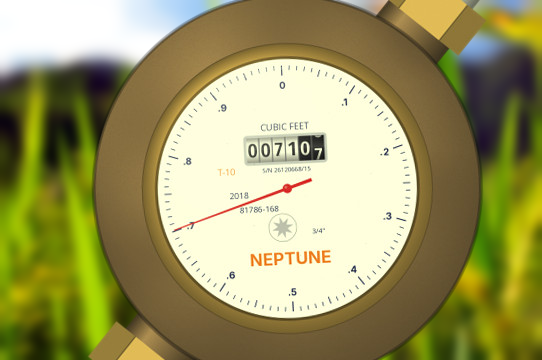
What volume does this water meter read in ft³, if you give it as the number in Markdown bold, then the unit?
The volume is **7106.70** ft³
